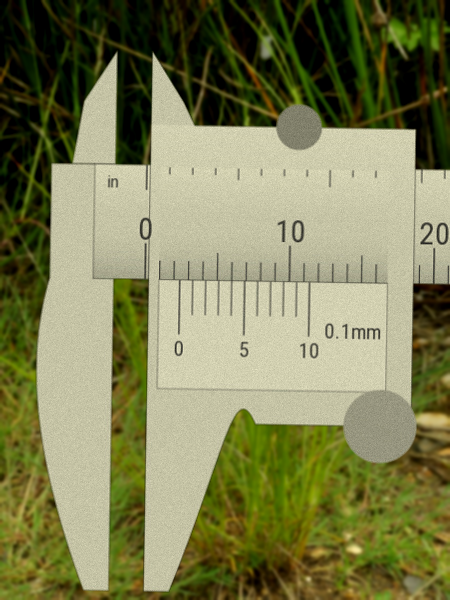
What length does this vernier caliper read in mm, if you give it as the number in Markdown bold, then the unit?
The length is **2.4** mm
